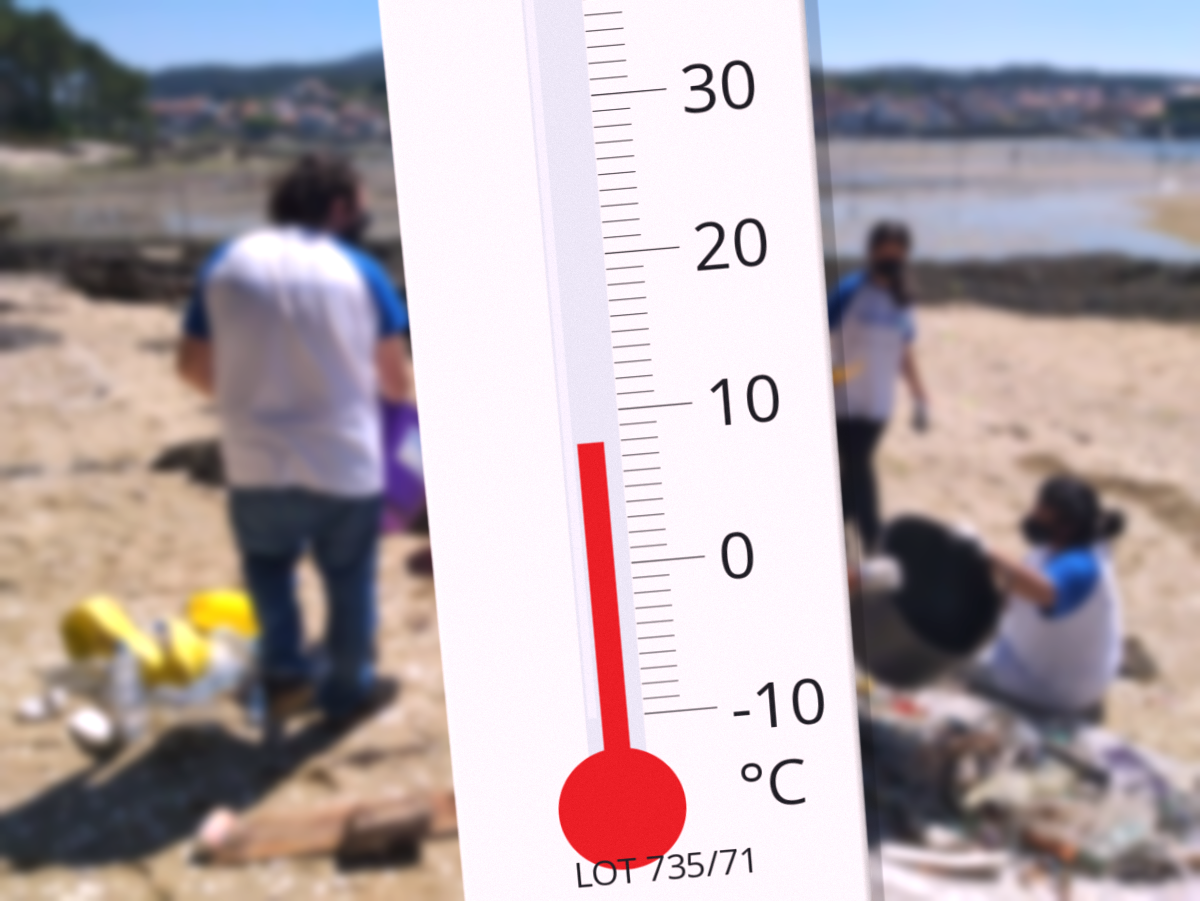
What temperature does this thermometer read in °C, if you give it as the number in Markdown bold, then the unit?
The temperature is **8** °C
